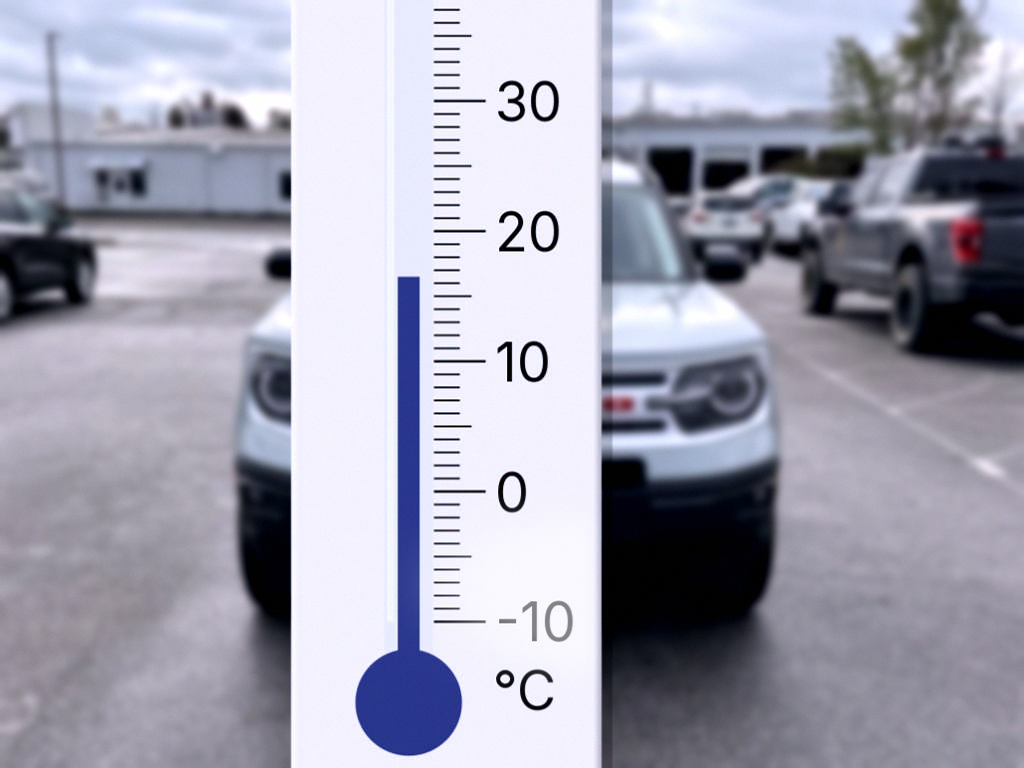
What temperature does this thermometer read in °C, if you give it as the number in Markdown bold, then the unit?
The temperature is **16.5** °C
